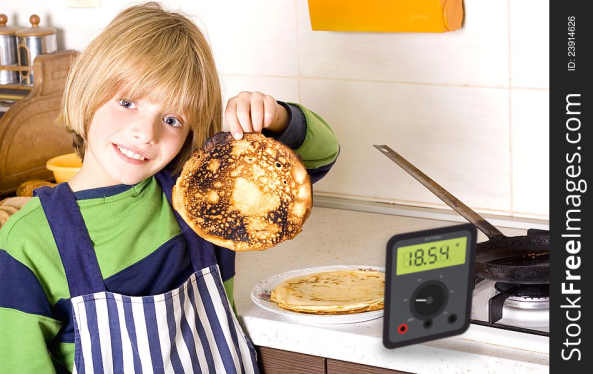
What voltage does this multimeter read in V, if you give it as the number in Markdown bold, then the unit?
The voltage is **18.54** V
